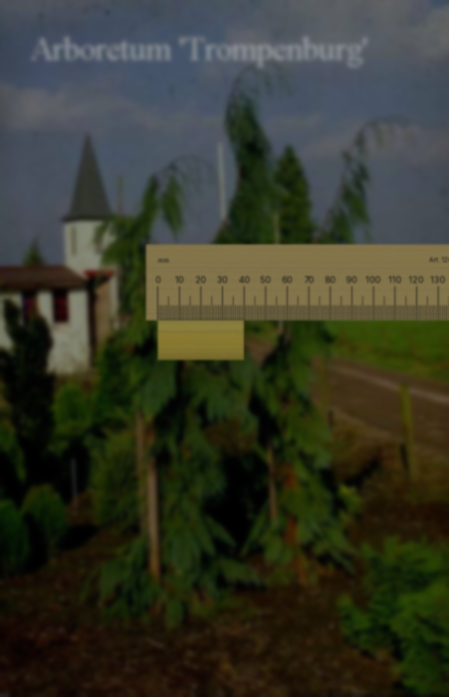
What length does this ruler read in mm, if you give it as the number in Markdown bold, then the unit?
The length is **40** mm
